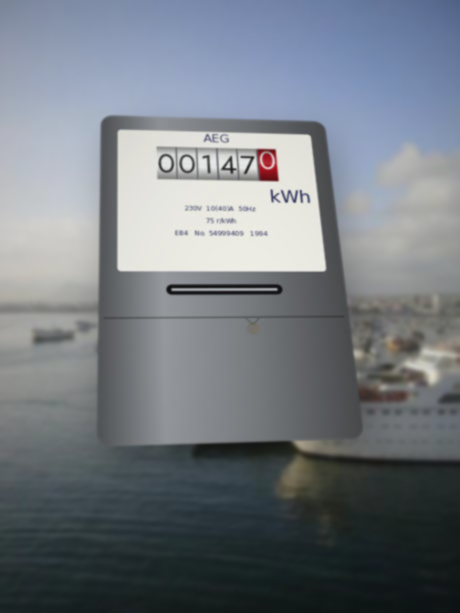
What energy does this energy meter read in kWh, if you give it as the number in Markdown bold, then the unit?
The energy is **147.0** kWh
